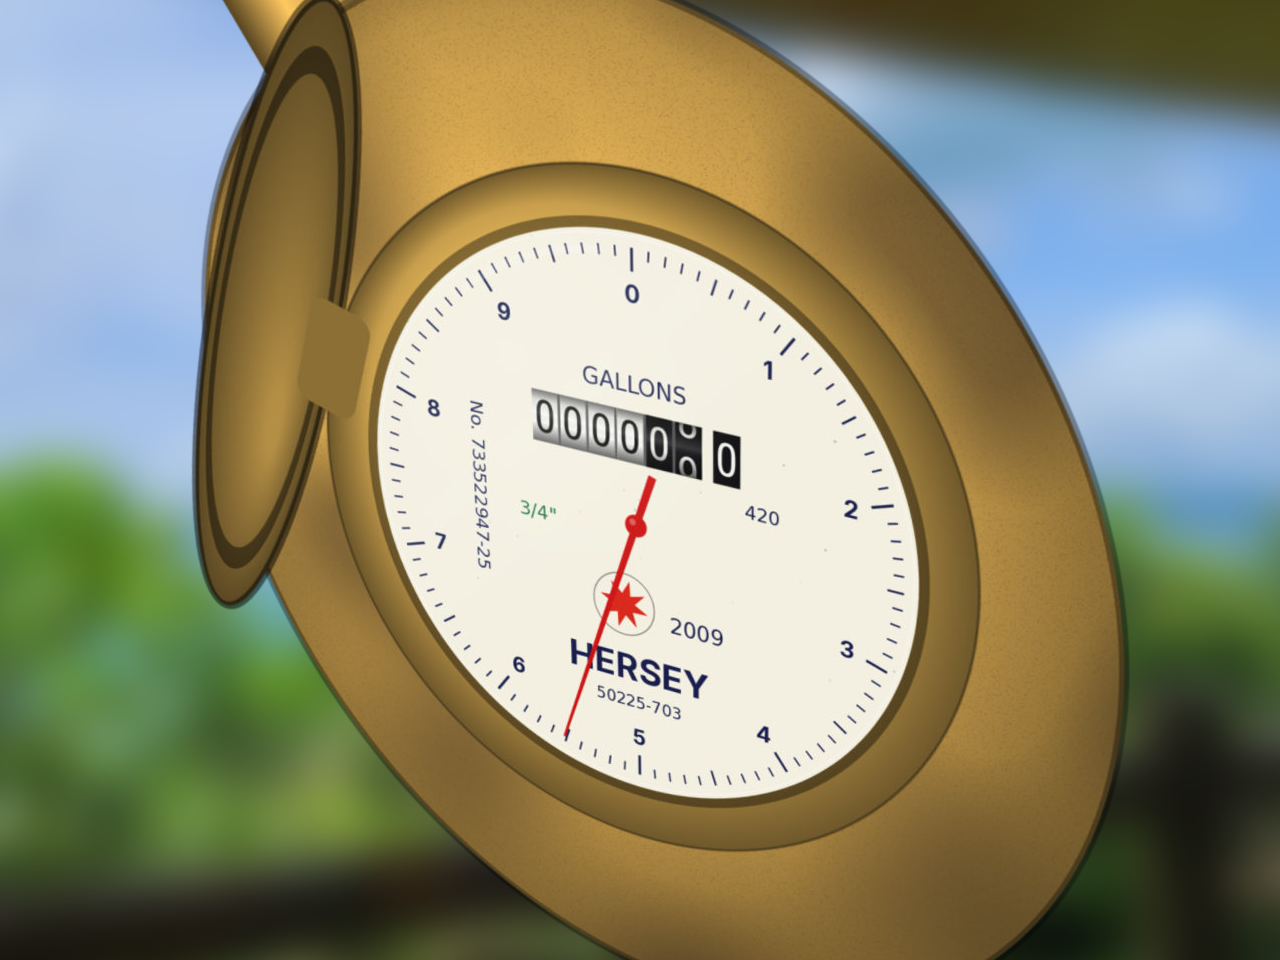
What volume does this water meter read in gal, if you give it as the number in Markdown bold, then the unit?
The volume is **85.5** gal
